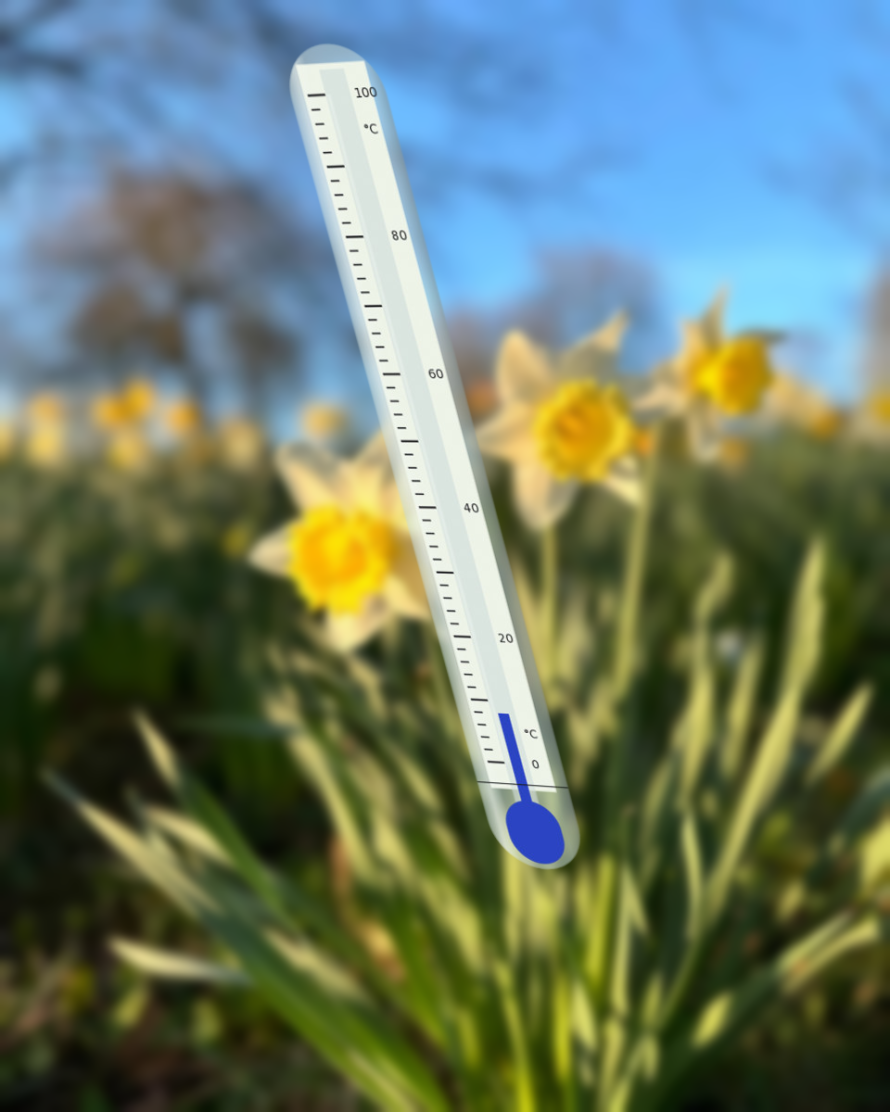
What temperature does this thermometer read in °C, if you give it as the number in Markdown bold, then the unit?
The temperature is **8** °C
